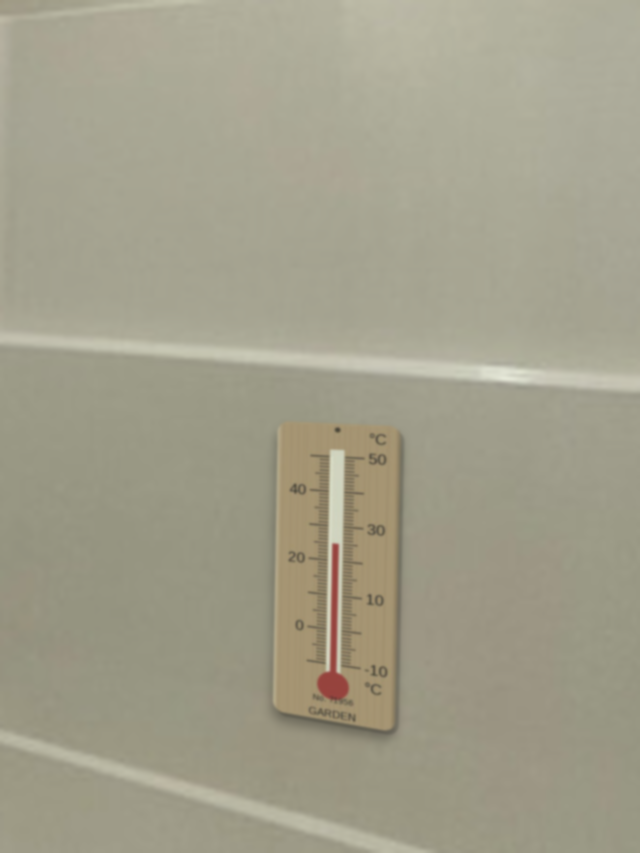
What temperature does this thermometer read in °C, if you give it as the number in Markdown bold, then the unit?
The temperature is **25** °C
